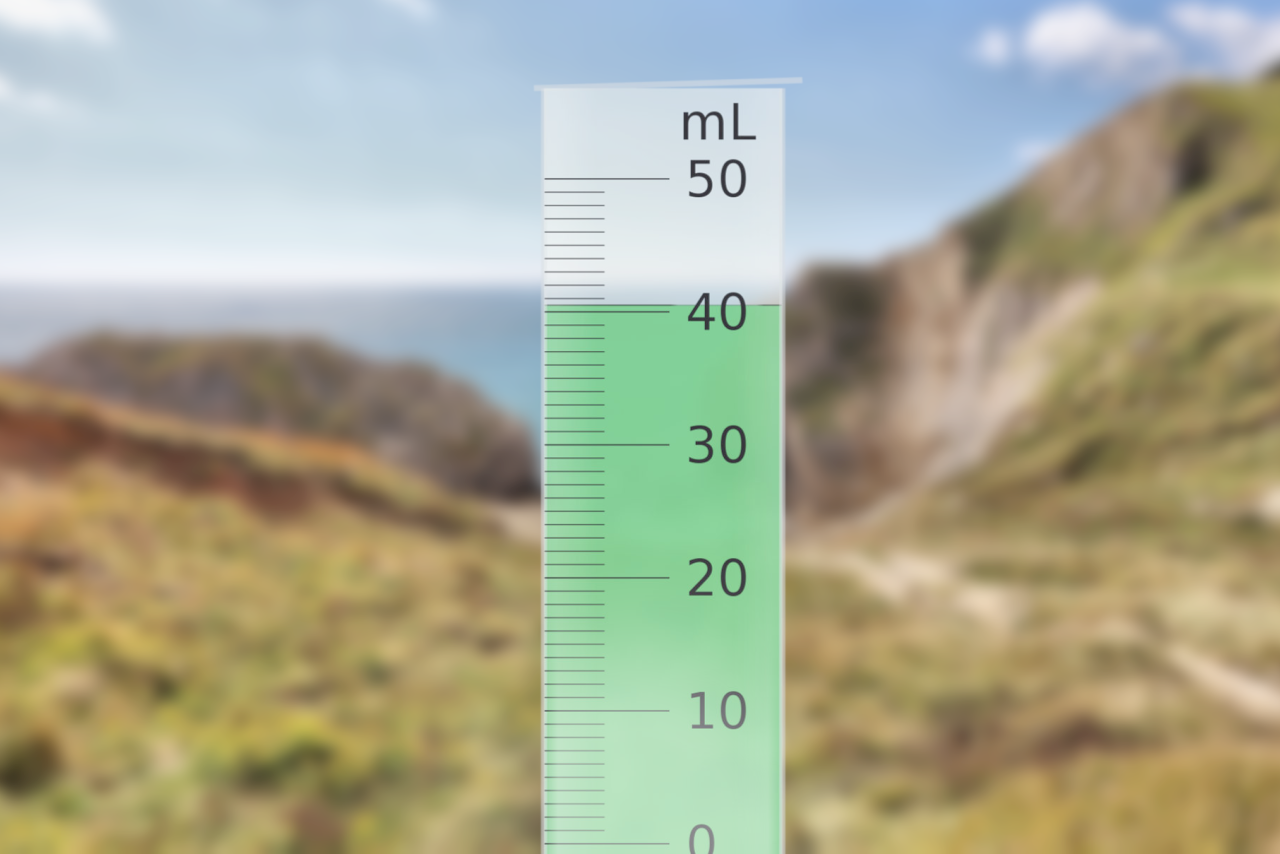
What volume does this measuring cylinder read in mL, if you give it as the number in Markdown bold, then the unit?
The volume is **40.5** mL
